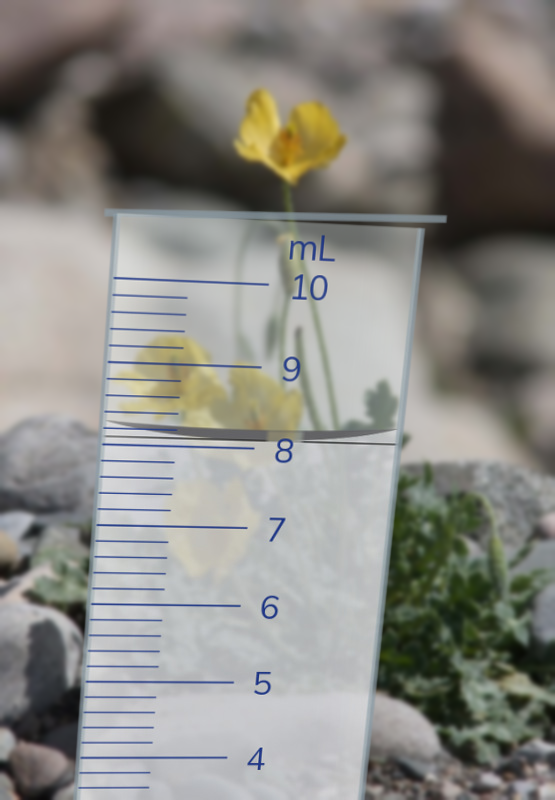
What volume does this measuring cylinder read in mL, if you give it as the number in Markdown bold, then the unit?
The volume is **8.1** mL
